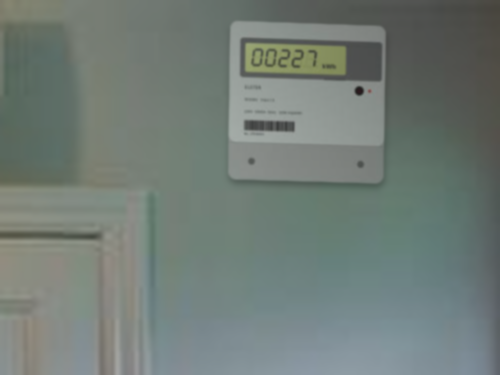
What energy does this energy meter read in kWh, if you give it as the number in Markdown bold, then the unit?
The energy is **227** kWh
